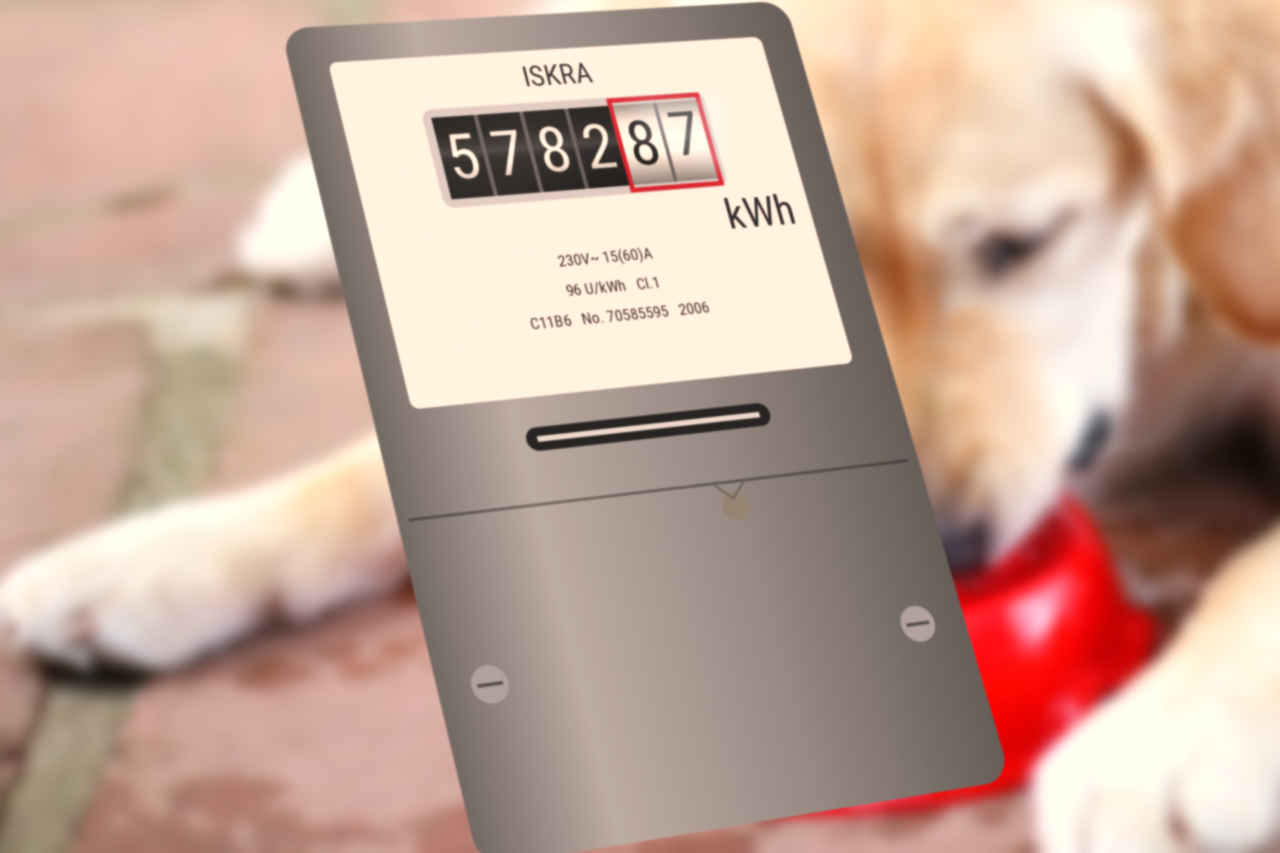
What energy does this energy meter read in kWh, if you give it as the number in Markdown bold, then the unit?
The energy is **5782.87** kWh
